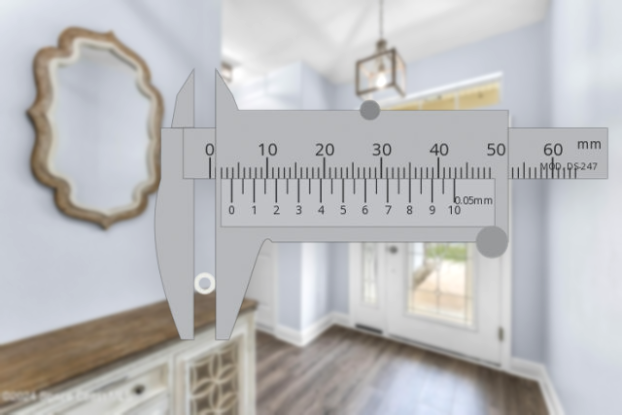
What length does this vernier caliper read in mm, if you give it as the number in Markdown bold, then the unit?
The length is **3.8** mm
